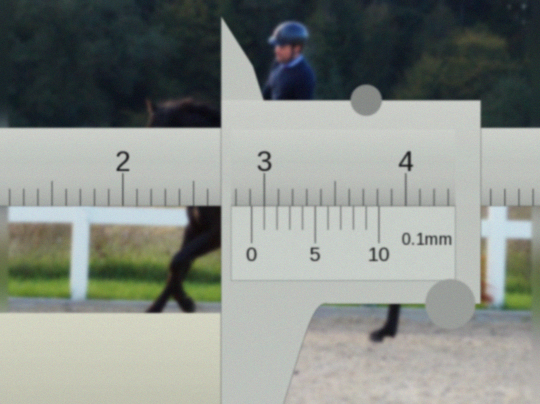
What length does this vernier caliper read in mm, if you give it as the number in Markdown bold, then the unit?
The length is **29.1** mm
